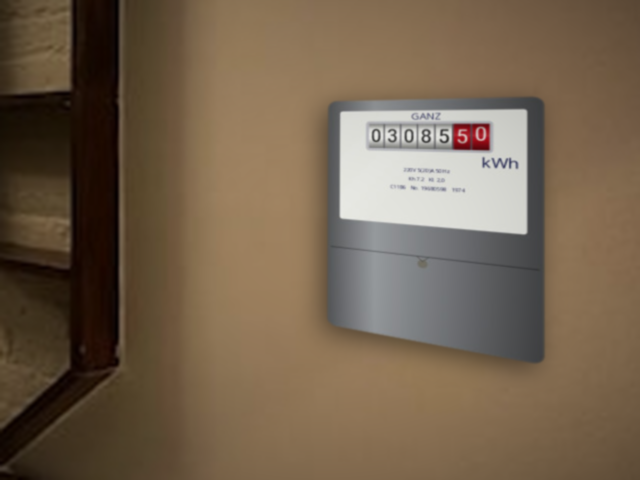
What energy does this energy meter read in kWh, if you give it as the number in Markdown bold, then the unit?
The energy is **3085.50** kWh
